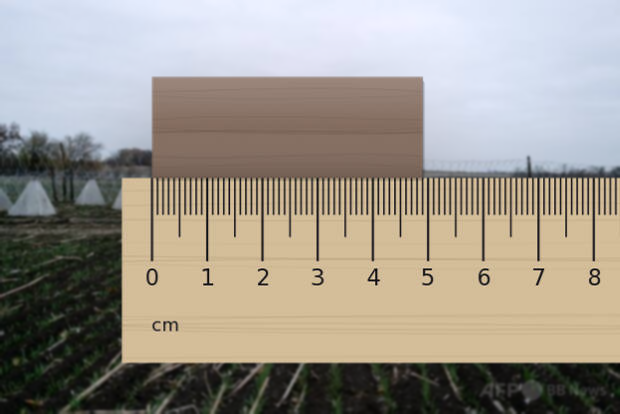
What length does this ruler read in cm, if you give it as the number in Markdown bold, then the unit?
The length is **4.9** cm
